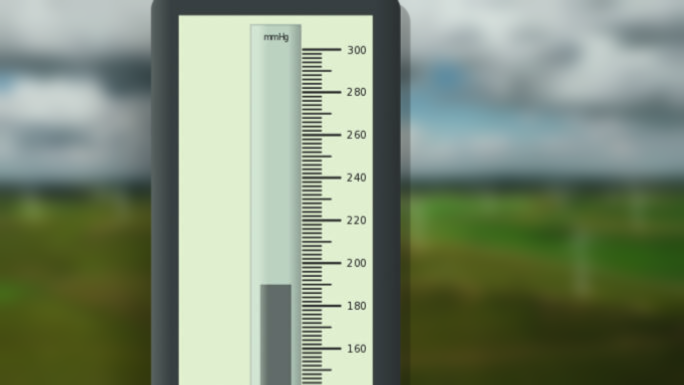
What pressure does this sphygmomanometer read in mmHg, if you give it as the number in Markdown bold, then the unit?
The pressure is **190** mmHg
